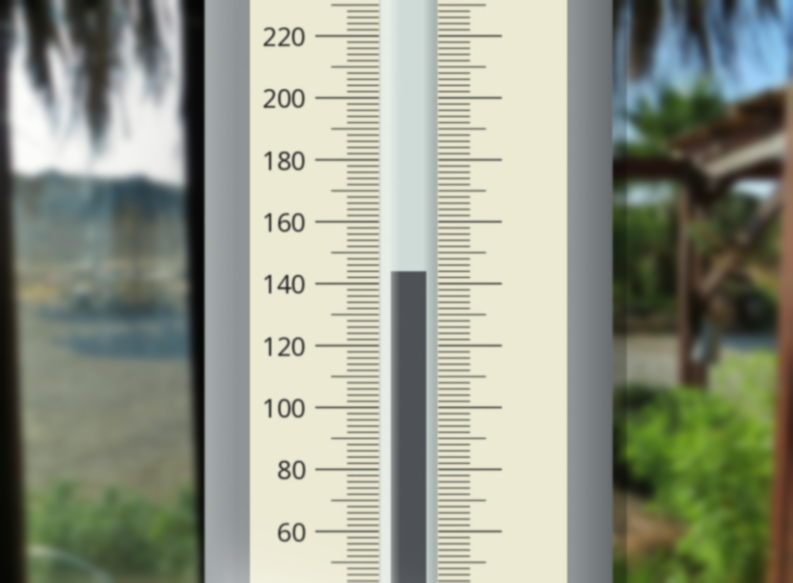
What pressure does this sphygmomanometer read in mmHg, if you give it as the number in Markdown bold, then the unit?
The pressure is **144** mmHg
